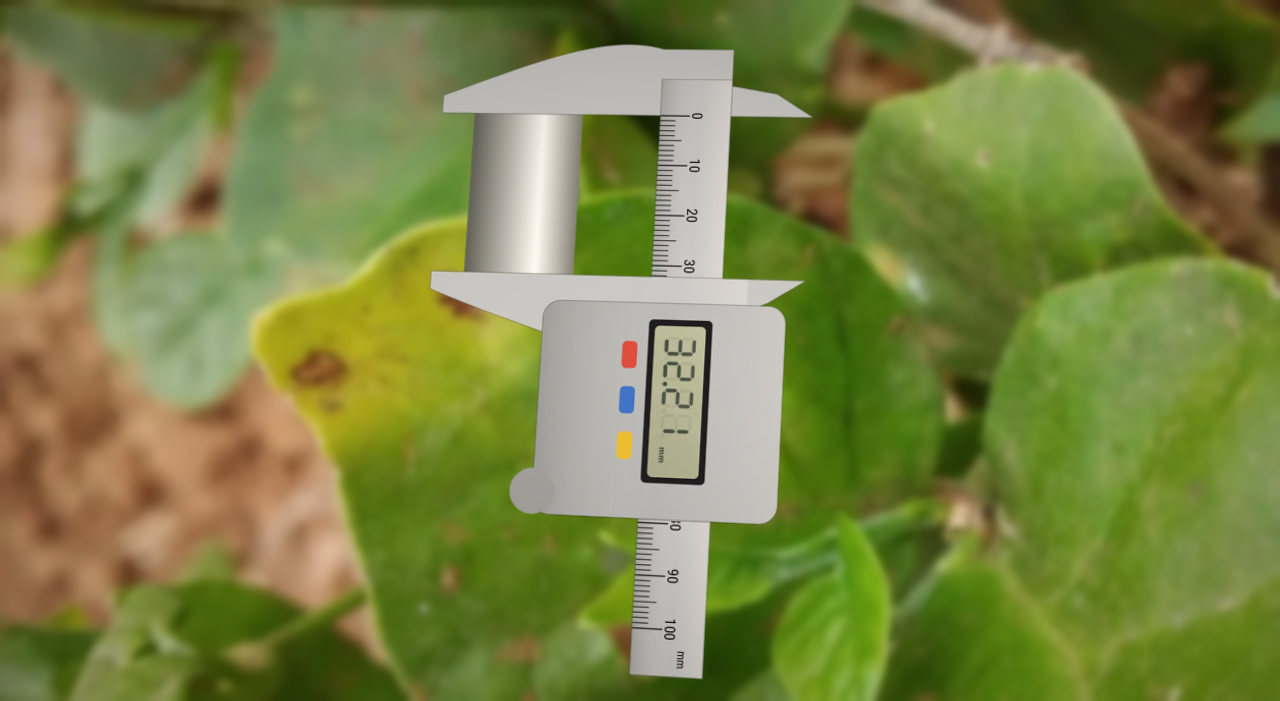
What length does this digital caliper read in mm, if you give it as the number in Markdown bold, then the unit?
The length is **32.21** mm
